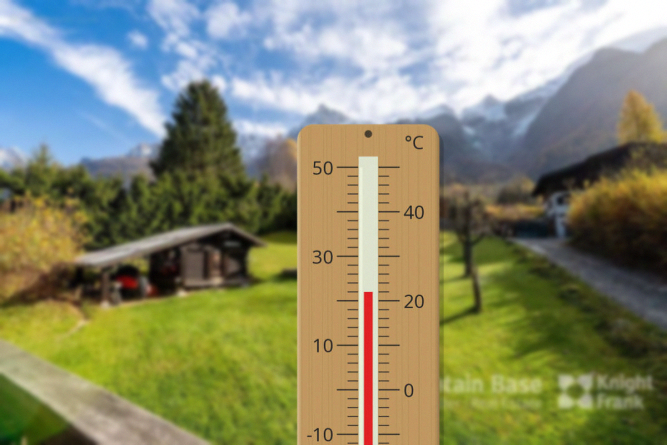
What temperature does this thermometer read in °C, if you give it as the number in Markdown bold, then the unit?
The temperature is **22** °C
